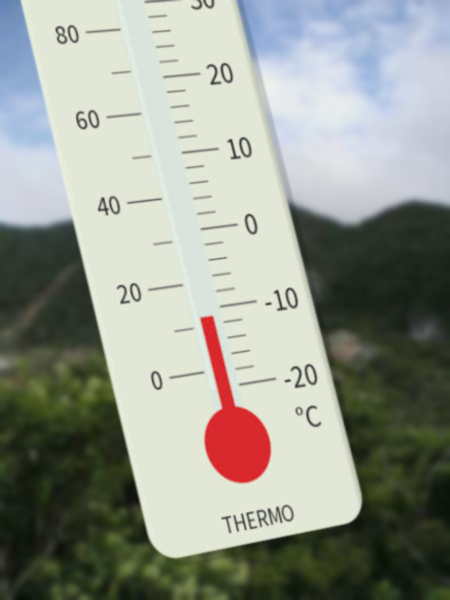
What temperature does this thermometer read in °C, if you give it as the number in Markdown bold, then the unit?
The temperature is **-11** °C
